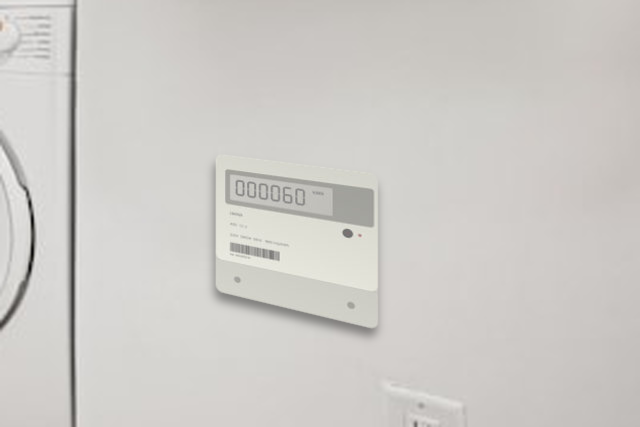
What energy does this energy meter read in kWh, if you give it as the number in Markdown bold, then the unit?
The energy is **60** kWh
